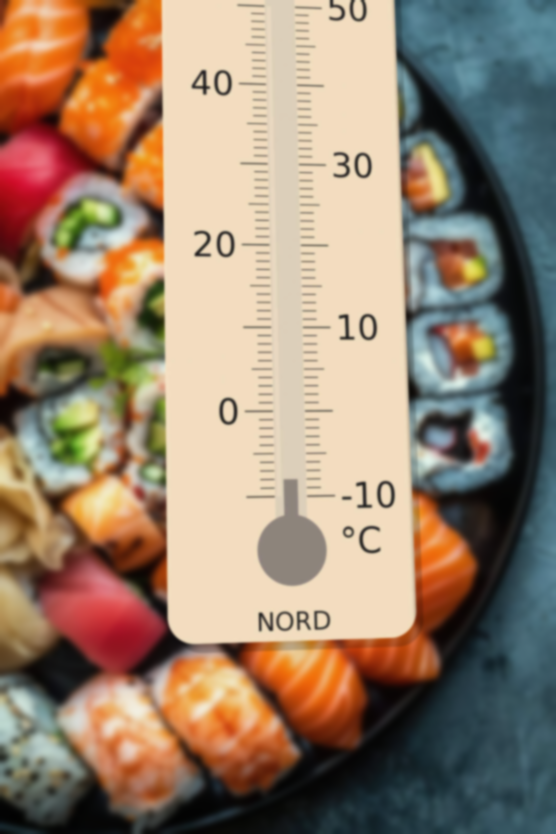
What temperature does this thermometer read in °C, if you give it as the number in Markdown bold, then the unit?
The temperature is **-8** °C
